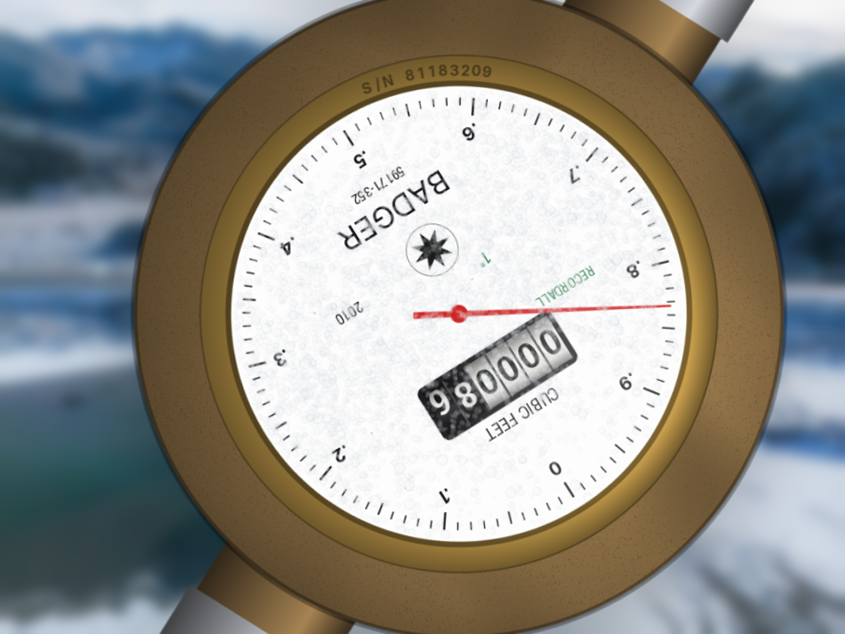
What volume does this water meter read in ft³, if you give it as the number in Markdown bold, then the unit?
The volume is **85.83** ft³
